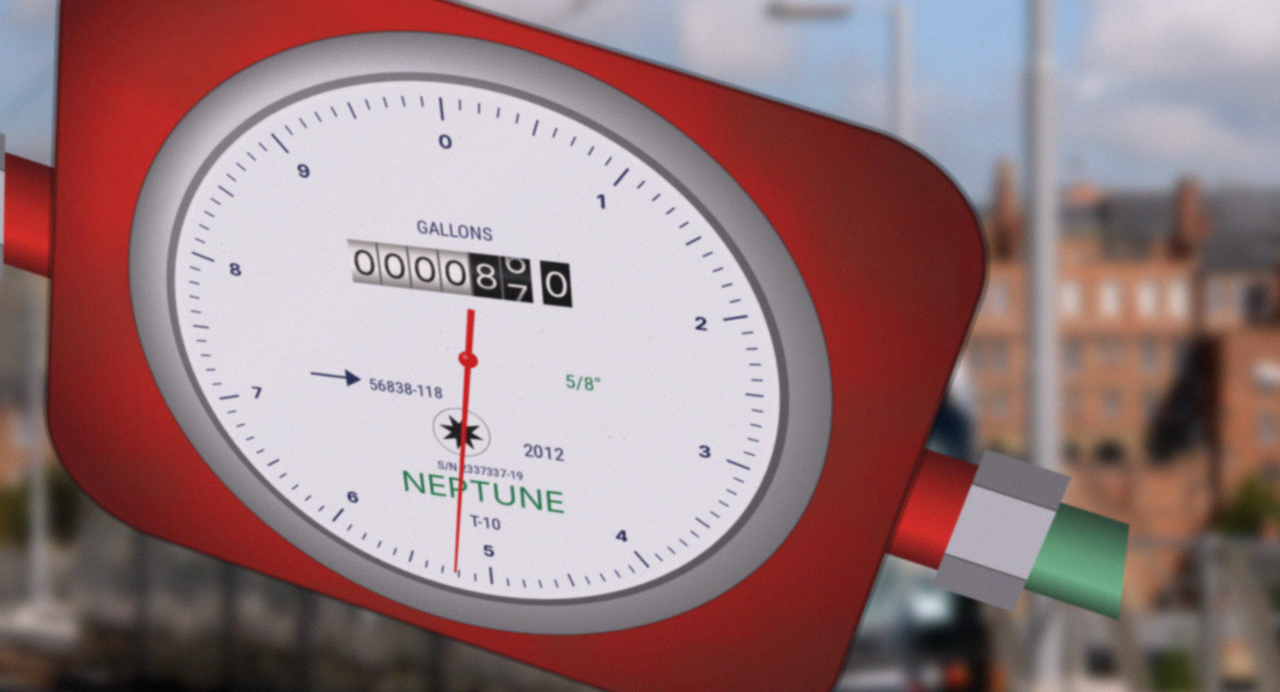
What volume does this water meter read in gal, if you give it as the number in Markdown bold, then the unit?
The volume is **865.2** gal
